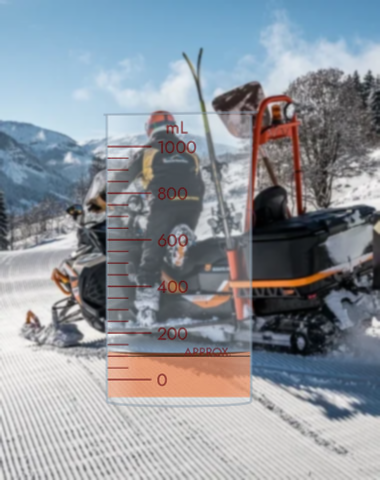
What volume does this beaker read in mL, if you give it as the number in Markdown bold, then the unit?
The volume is **100** mL
